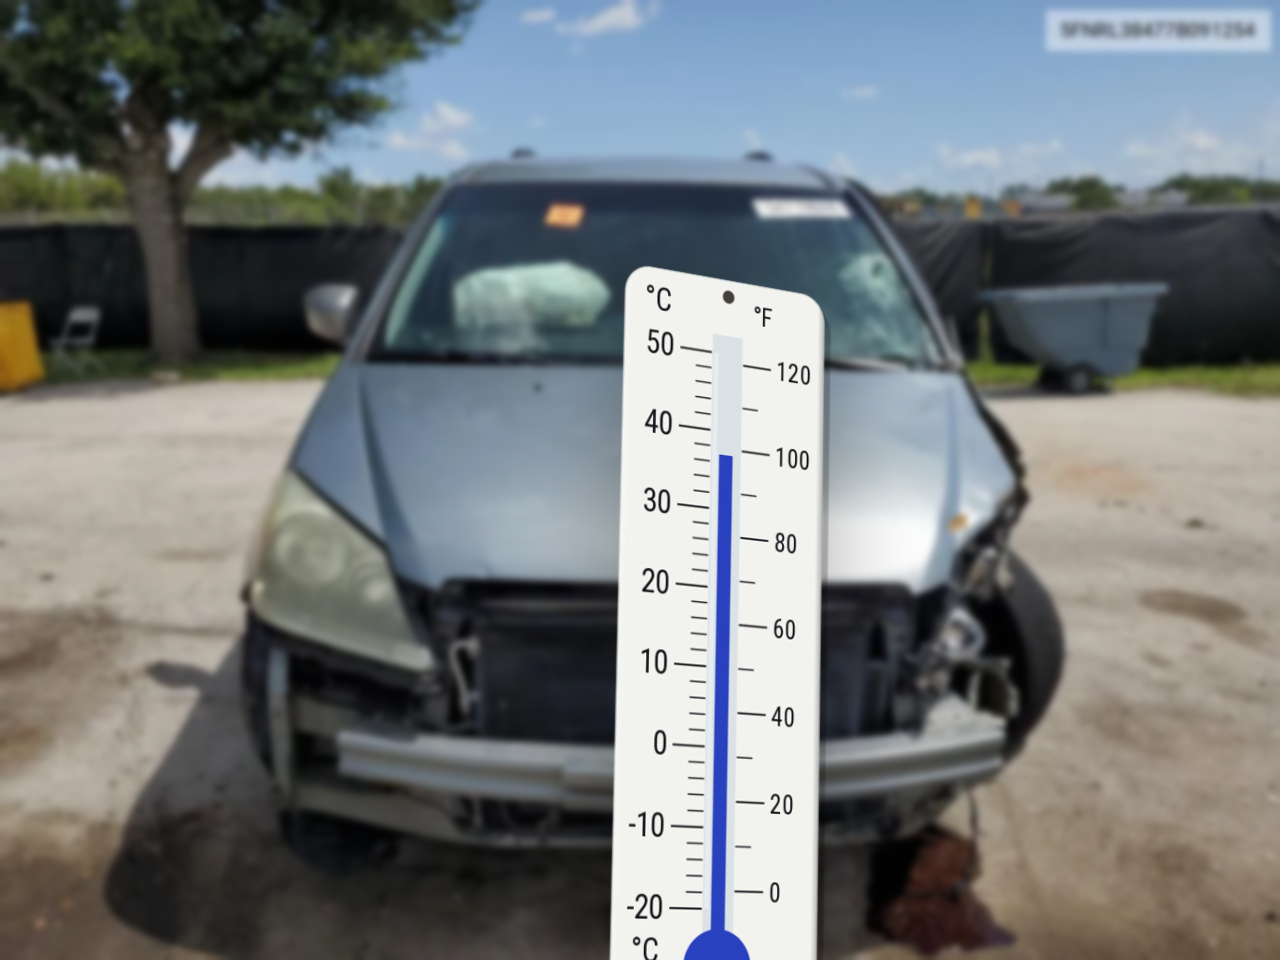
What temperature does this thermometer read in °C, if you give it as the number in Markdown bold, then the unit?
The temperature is **37** °C
